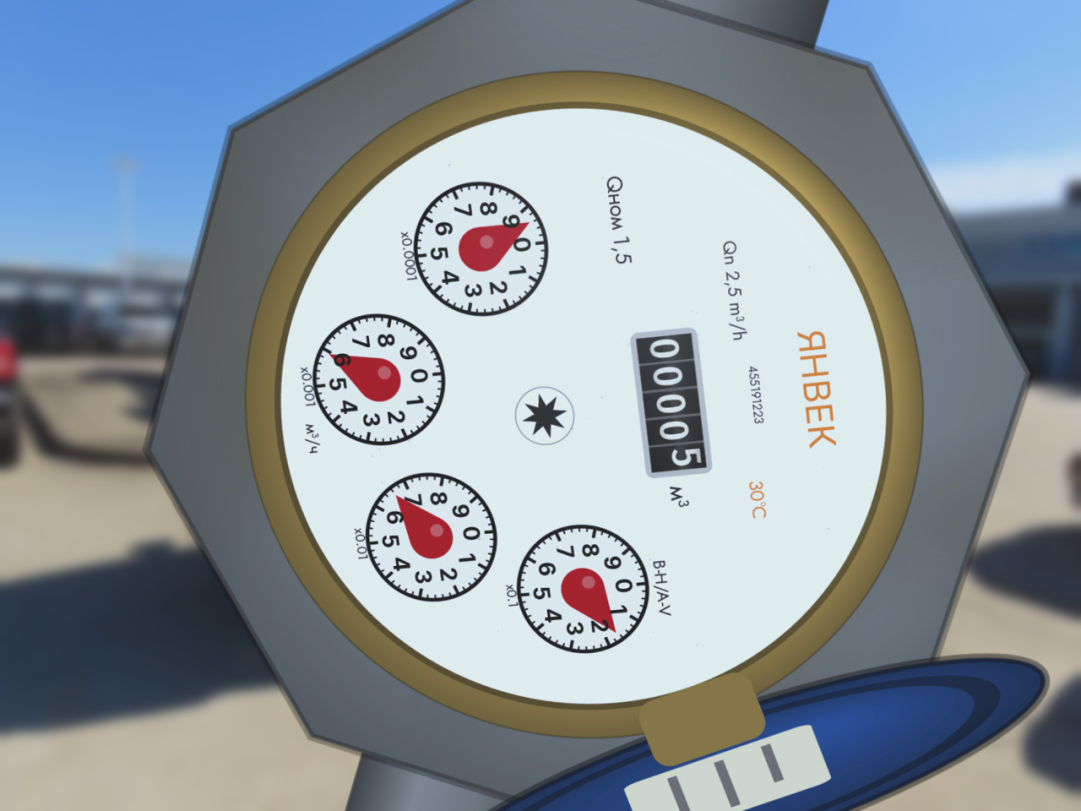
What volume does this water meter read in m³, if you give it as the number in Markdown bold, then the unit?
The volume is **5.1659** m³
